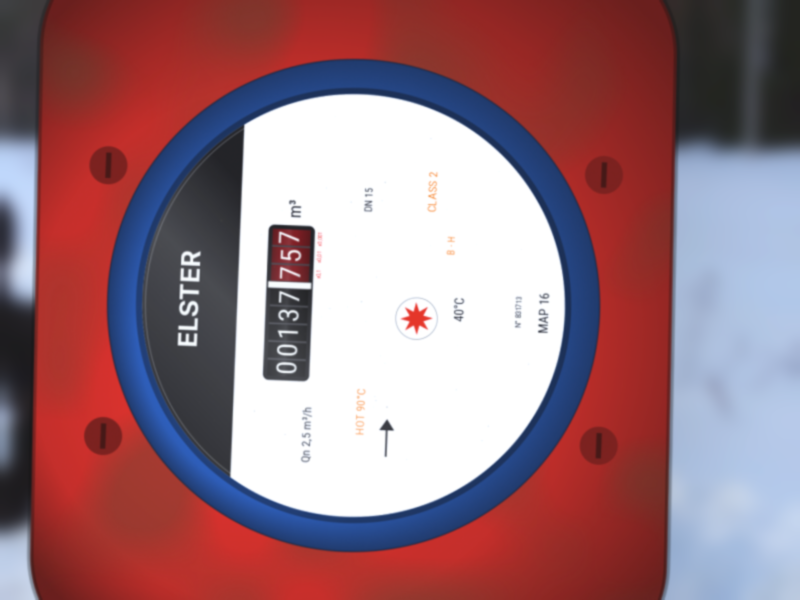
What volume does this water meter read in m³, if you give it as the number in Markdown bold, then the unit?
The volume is **137.757** m³
